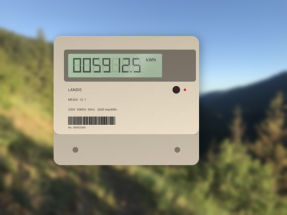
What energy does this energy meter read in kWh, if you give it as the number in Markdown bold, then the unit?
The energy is **5912.5** kWh
